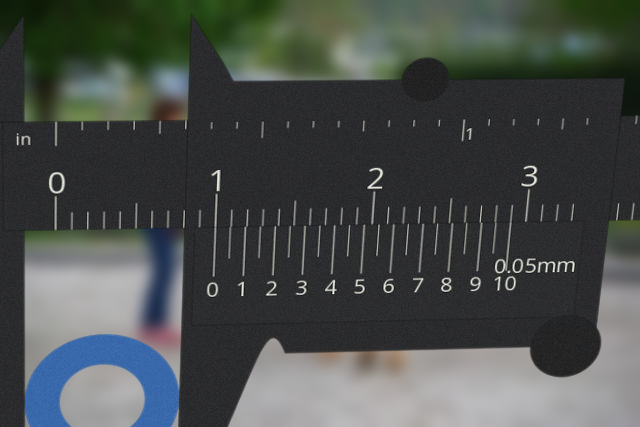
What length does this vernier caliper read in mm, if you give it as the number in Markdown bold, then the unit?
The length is **10.0** mm
